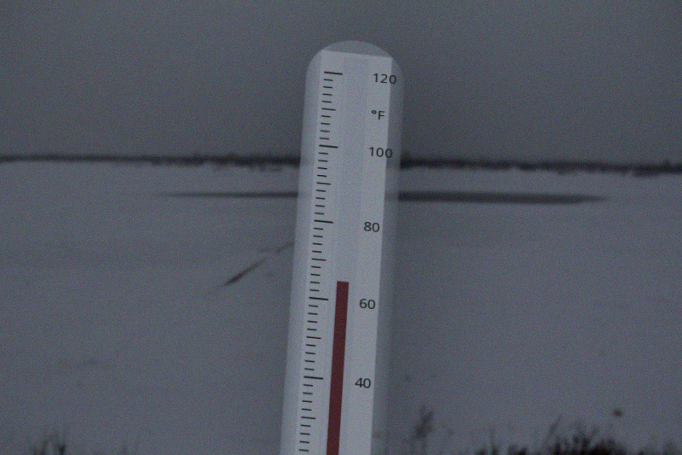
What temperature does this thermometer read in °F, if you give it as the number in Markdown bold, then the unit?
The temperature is **65** °F
